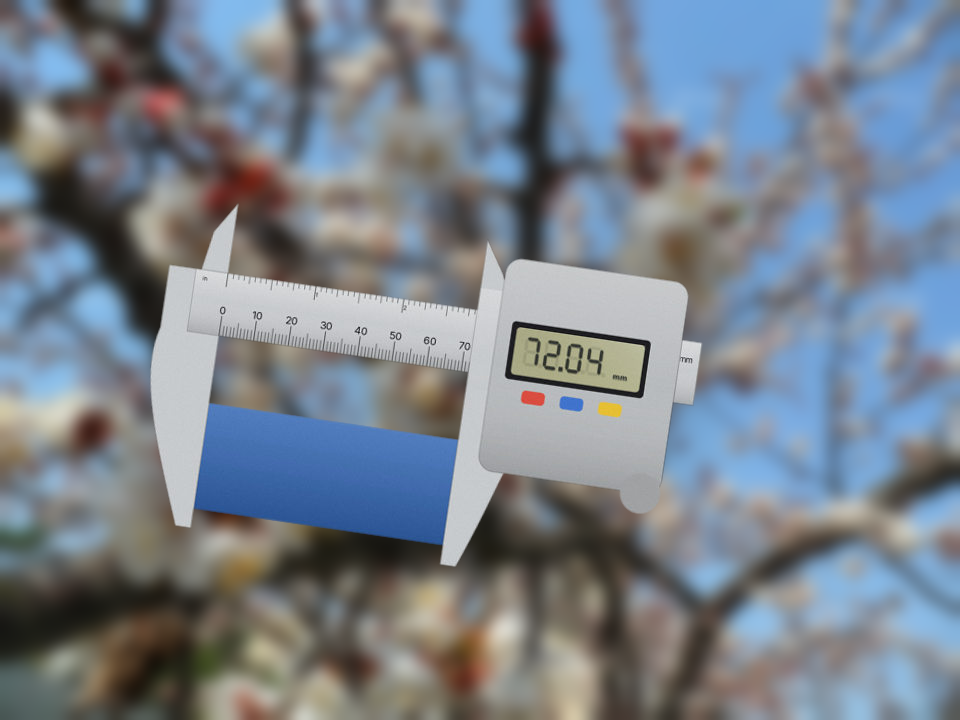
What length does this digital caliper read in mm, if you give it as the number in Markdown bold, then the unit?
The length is **72.04** mm
